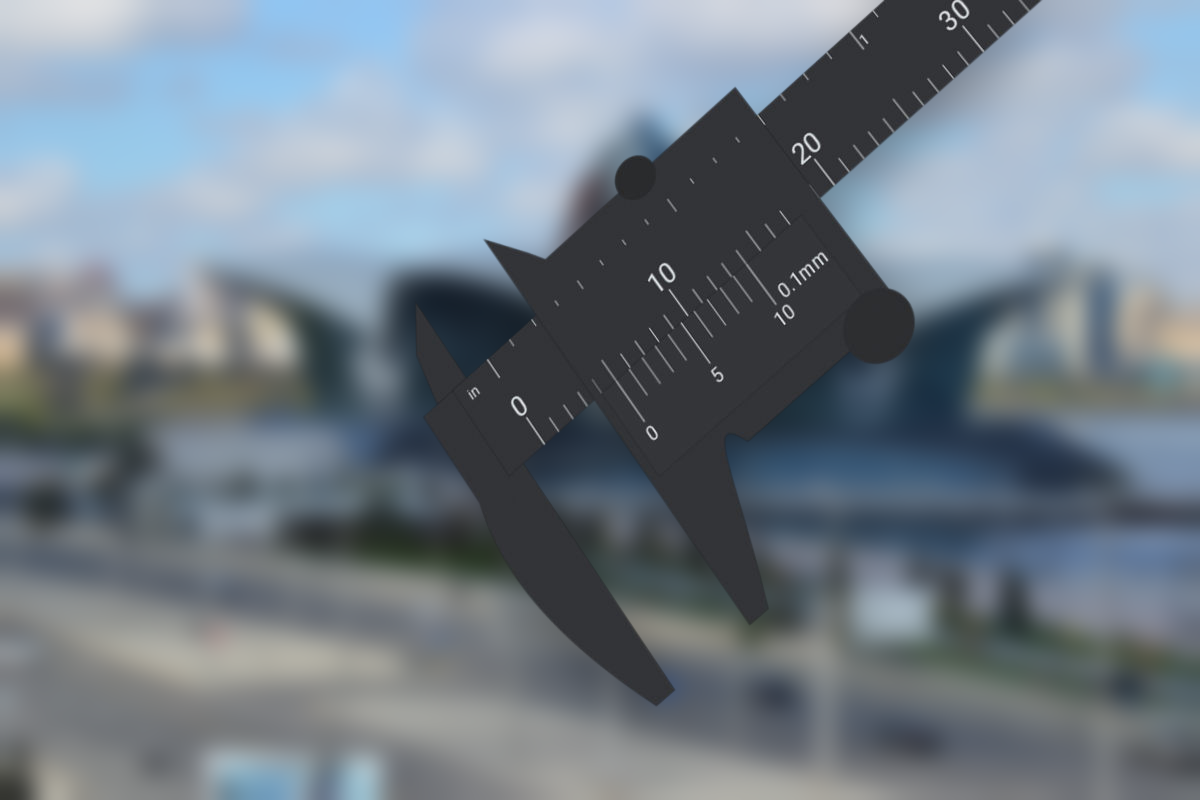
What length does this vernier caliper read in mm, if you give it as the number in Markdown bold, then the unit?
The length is **5.0** mm
